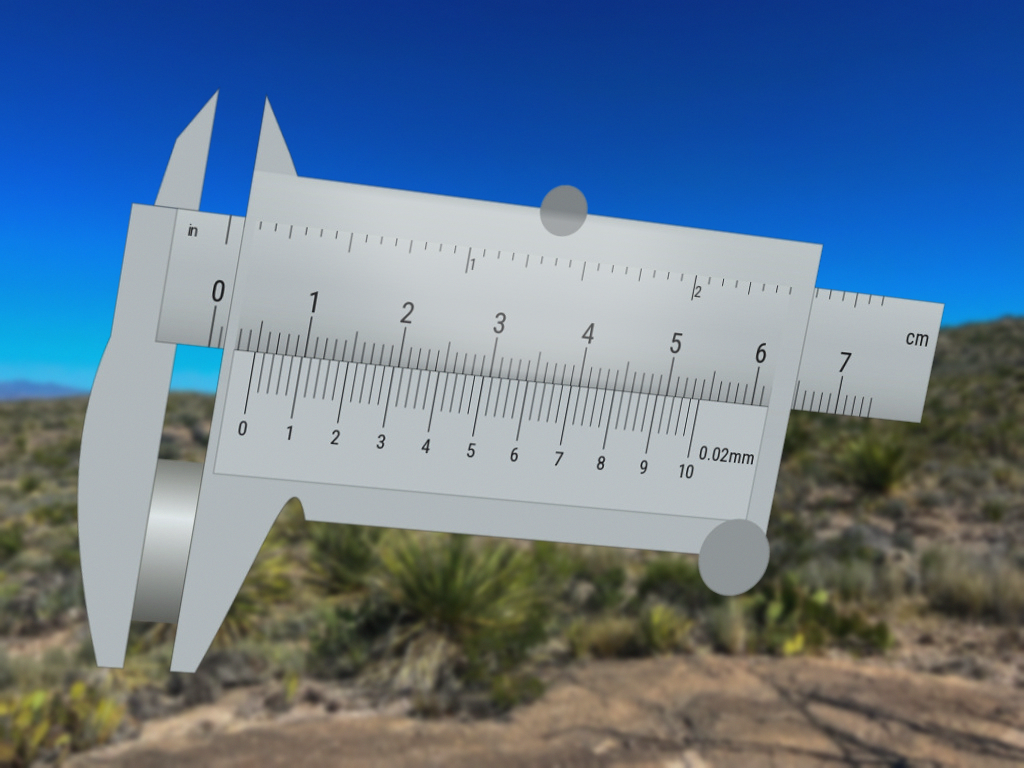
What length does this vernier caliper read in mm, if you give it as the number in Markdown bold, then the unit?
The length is **4.8** mm
